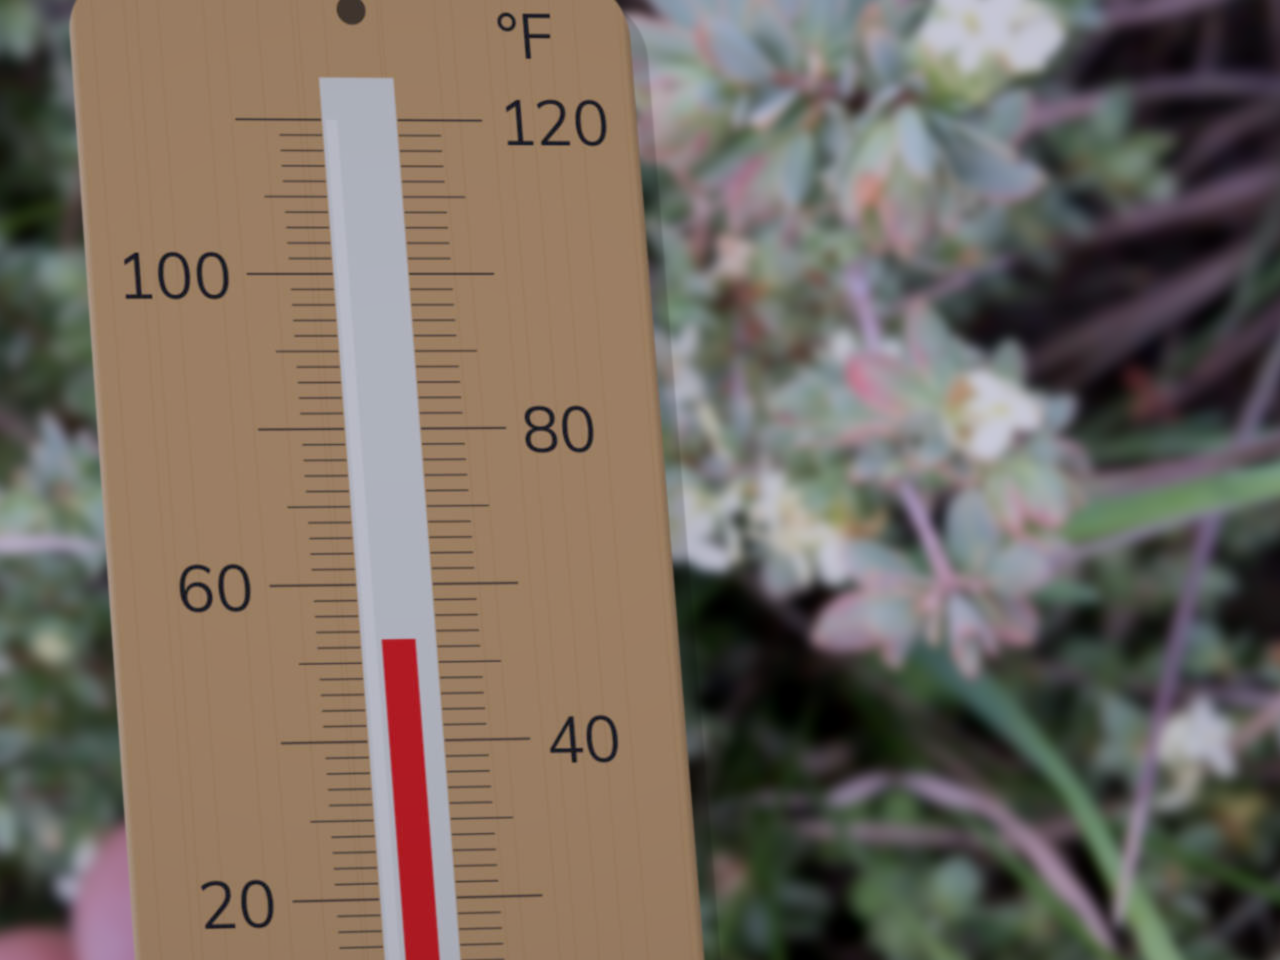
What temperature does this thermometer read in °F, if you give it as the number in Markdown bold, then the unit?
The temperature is **53** °F
